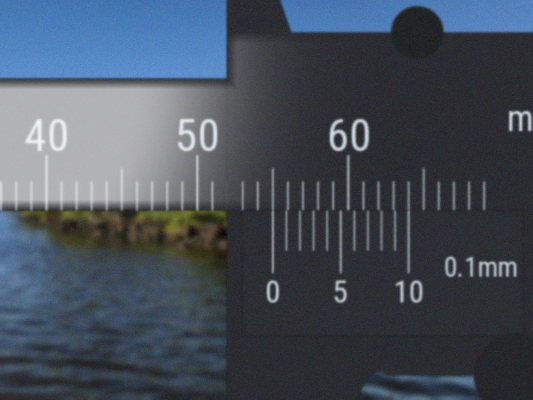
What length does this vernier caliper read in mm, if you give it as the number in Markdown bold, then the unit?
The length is **55.0** mm
